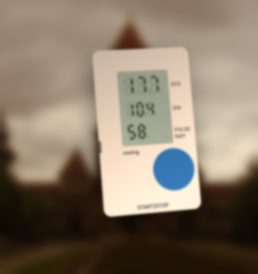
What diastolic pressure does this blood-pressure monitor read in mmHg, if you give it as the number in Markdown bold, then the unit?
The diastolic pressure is **104** mmHg
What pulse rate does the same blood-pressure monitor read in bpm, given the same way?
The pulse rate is **58** bpm
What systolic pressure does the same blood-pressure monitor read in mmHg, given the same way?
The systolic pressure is **177** mmHg
